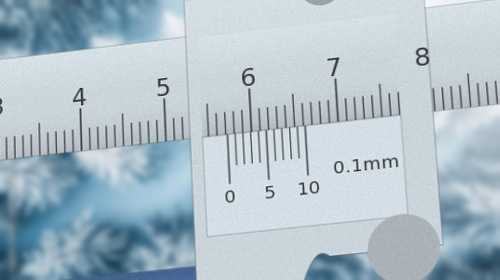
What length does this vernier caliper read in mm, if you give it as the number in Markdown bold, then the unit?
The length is **57.2** mm
